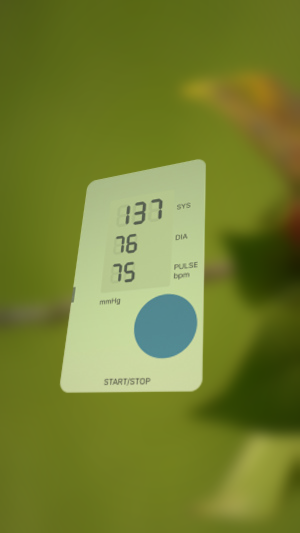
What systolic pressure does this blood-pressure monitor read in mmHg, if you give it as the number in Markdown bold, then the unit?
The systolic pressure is **137** mmHg
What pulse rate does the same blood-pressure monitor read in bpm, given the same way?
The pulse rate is **75** bpm
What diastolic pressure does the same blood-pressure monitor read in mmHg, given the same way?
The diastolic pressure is **76** mmHg
